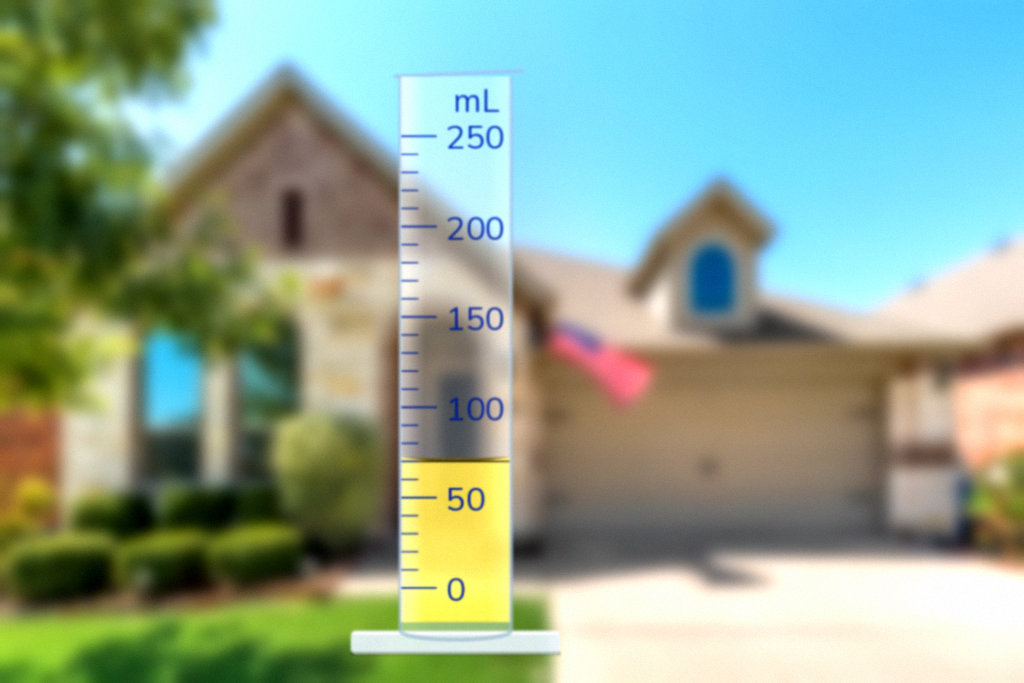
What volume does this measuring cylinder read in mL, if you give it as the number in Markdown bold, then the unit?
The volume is **70** mL
